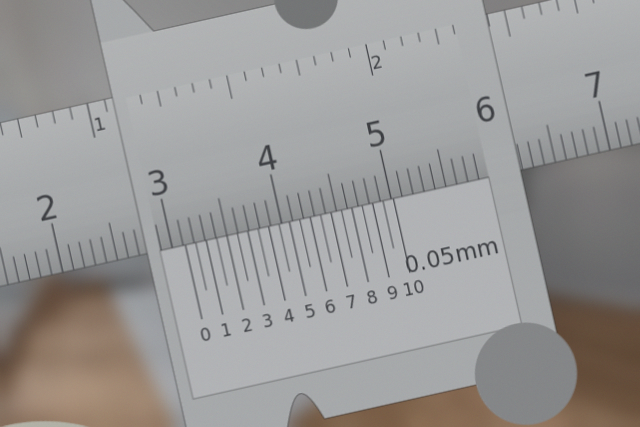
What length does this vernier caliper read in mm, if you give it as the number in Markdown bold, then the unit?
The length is **31.2** mm
